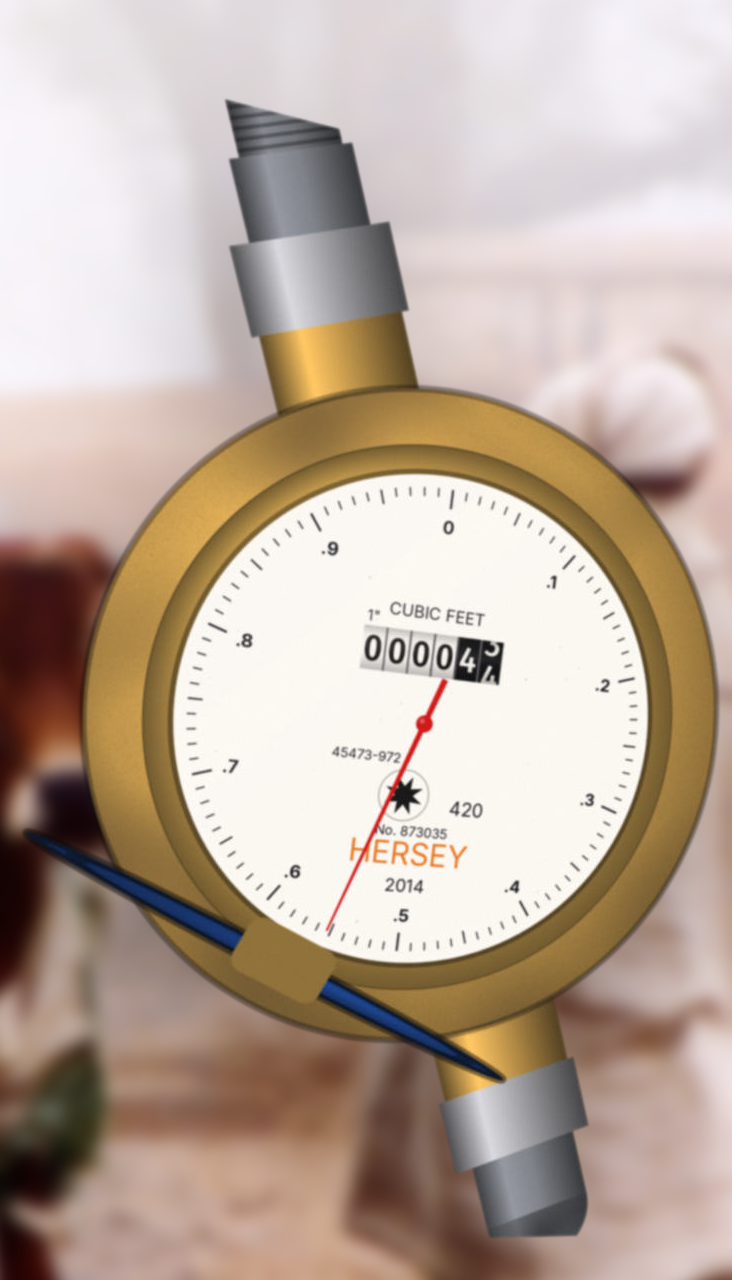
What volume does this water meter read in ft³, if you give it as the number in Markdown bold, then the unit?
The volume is **43.55** ft³
